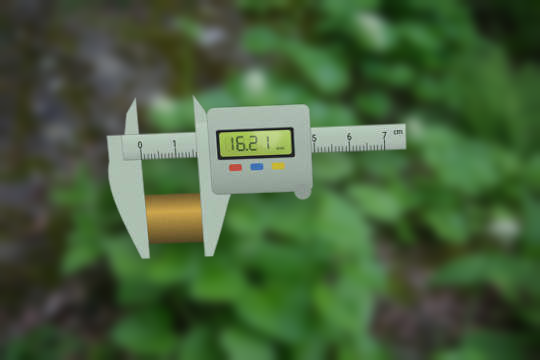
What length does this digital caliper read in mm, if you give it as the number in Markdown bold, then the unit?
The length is **16.21** mm
